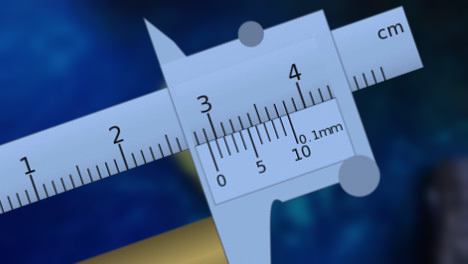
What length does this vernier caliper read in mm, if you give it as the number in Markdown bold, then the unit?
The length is **29.0** mm
